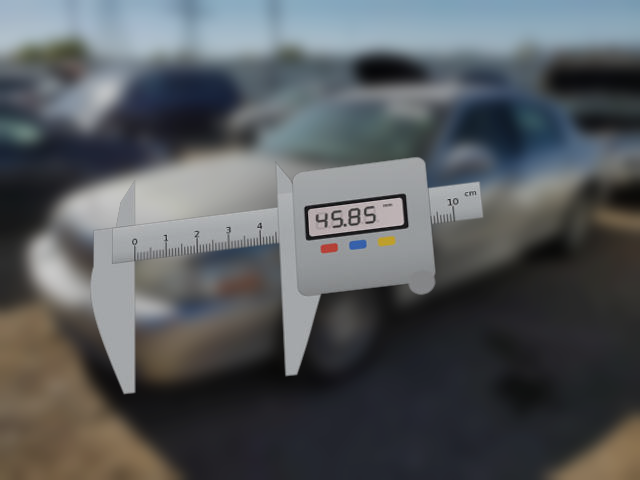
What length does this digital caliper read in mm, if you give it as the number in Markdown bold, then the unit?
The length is **45.85** mm
